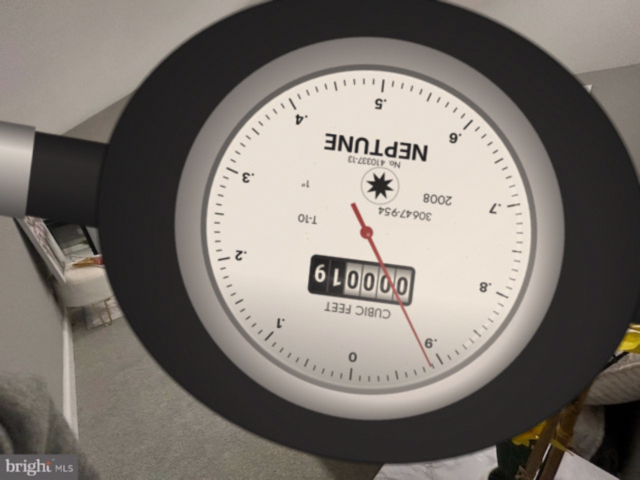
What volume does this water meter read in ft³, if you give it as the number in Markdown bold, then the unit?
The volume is **18.91** ft³
